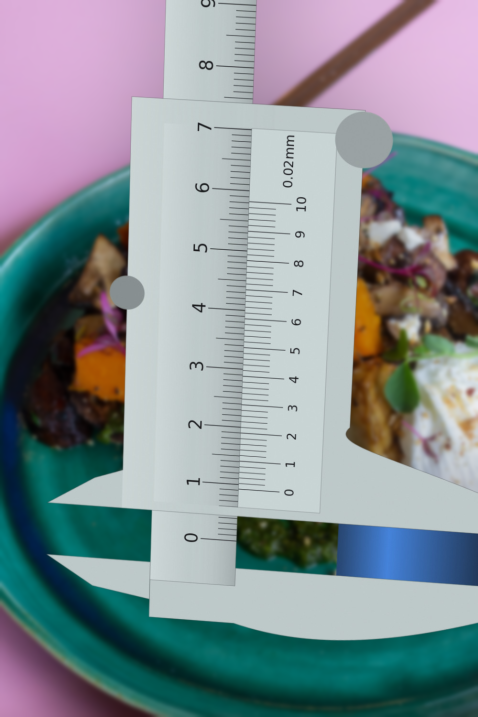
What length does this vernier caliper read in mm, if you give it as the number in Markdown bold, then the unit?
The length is **9.2** mm
